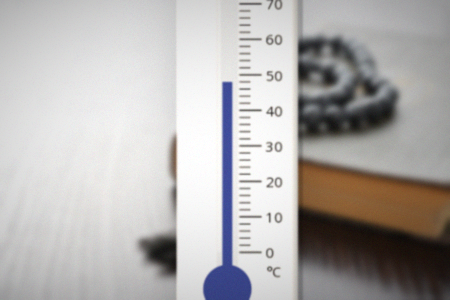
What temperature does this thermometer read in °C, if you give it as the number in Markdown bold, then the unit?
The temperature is **48** °C
